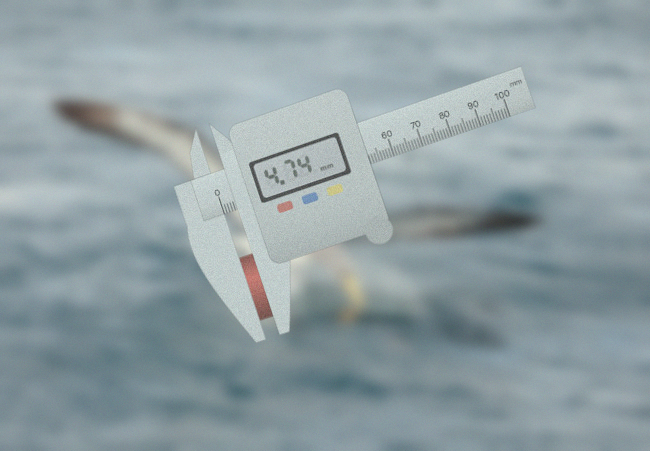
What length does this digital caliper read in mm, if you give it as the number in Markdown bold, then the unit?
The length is **4.74** mm
